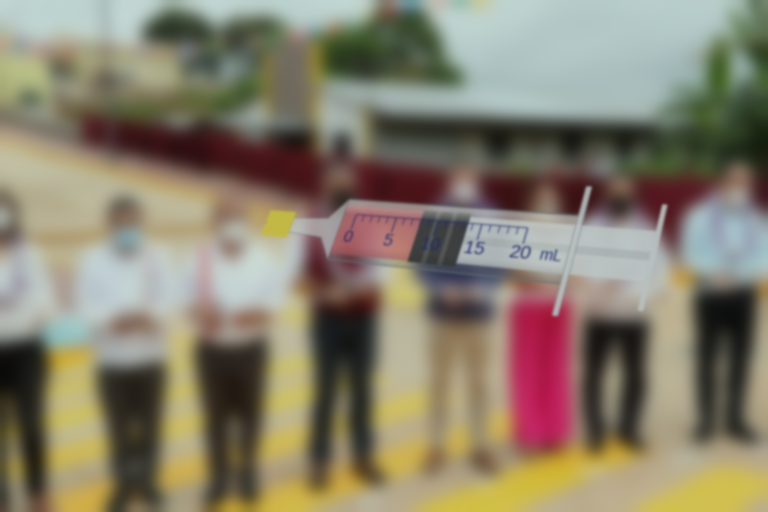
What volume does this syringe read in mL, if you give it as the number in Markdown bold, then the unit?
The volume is **8** mL
